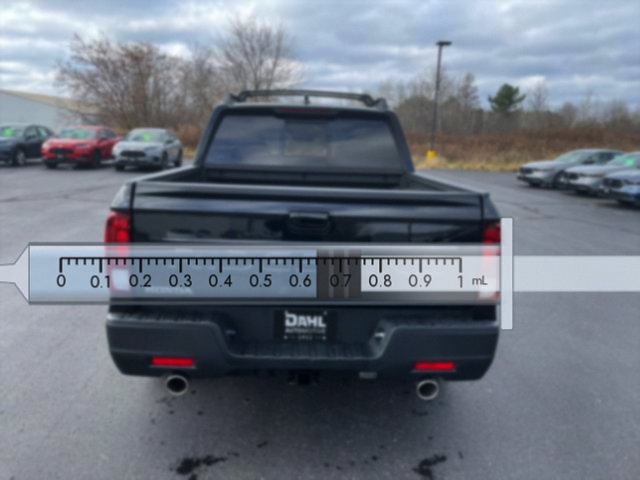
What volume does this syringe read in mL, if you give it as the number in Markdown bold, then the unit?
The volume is **0.64** mL
